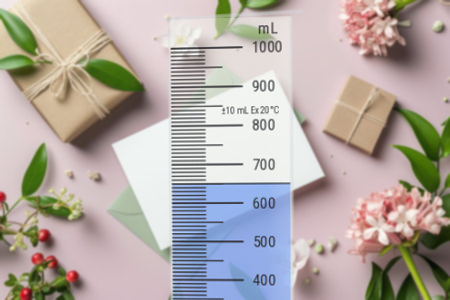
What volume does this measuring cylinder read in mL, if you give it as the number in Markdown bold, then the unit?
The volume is **650** mL
